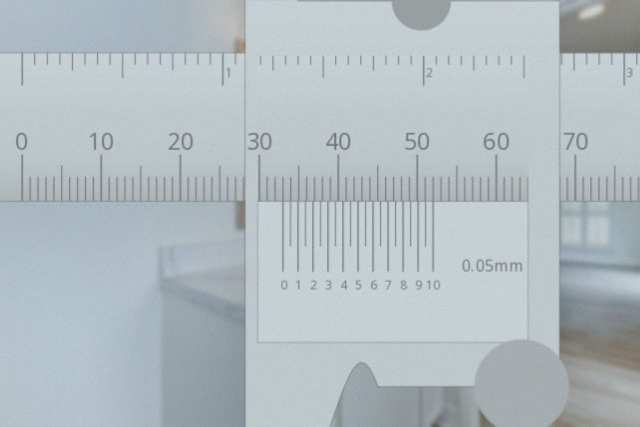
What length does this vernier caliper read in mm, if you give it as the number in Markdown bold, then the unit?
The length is **33.0** mm
